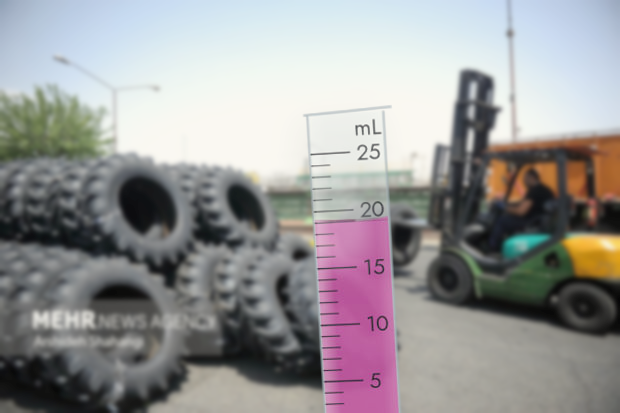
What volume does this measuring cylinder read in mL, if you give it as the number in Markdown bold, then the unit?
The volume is **19** mL
